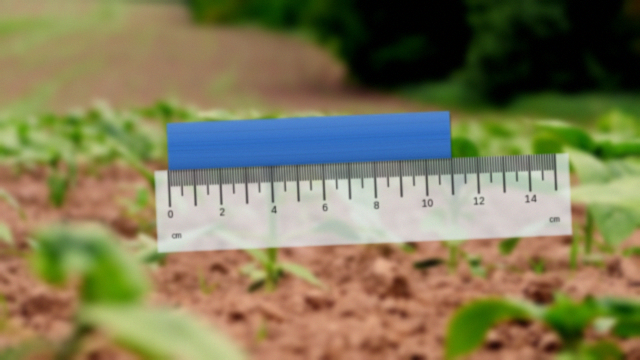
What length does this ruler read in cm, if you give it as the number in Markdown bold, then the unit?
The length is **11** cm
